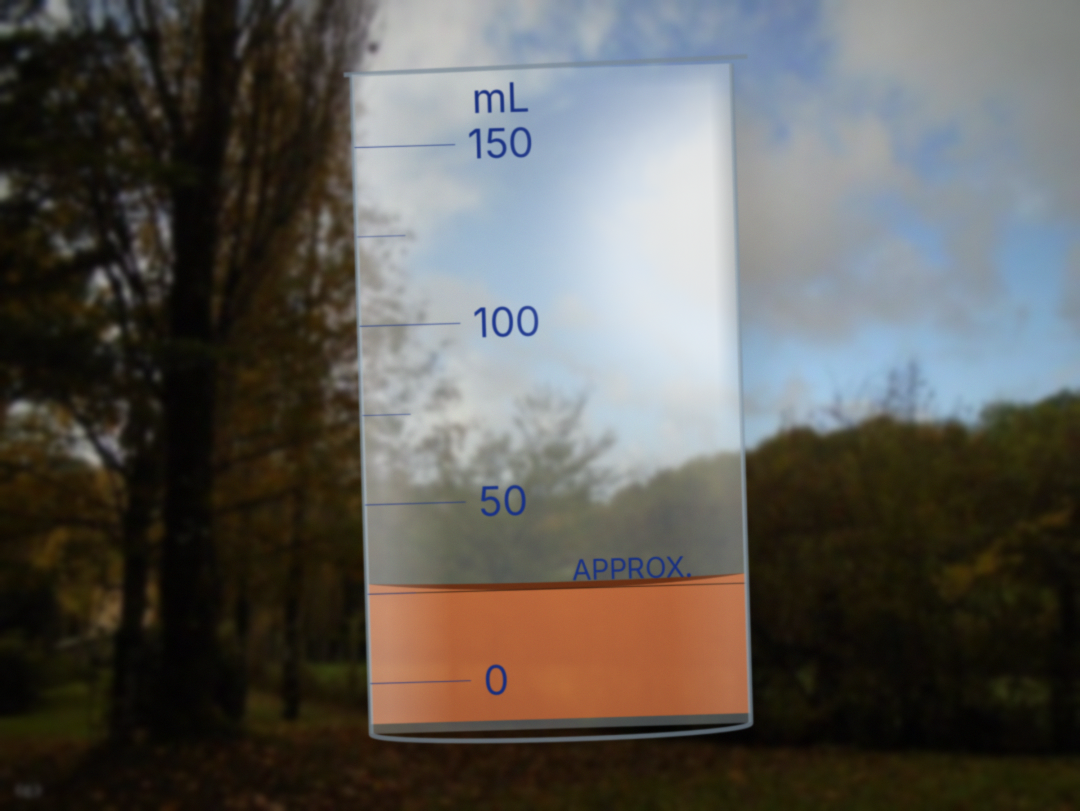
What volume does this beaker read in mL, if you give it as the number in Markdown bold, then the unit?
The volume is **25** mL
